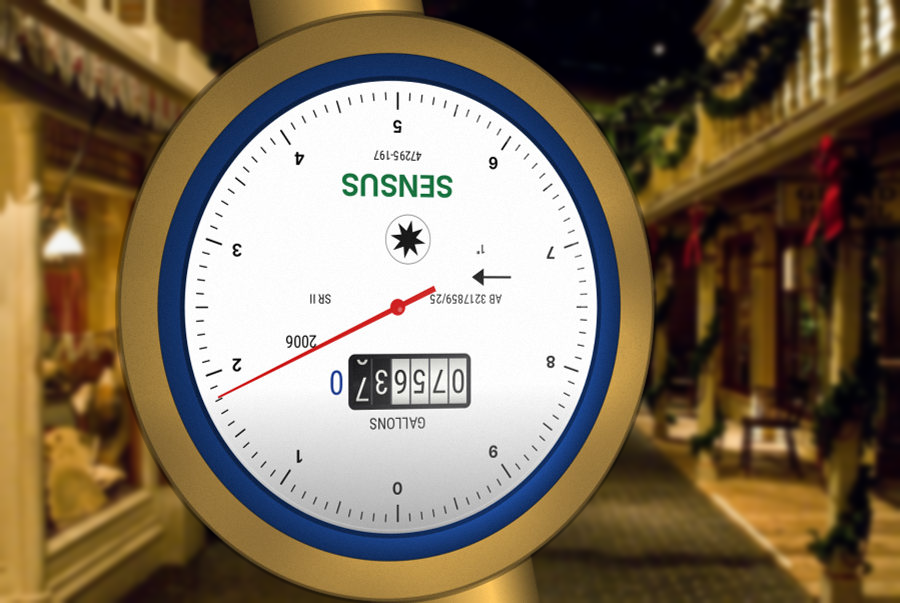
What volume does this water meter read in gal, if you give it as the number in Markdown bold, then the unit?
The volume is **756371.8** gal
